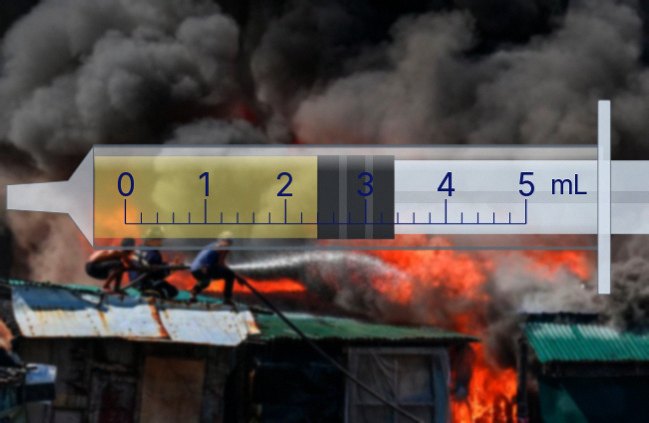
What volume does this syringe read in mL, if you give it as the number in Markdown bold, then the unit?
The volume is **2.4** mL
